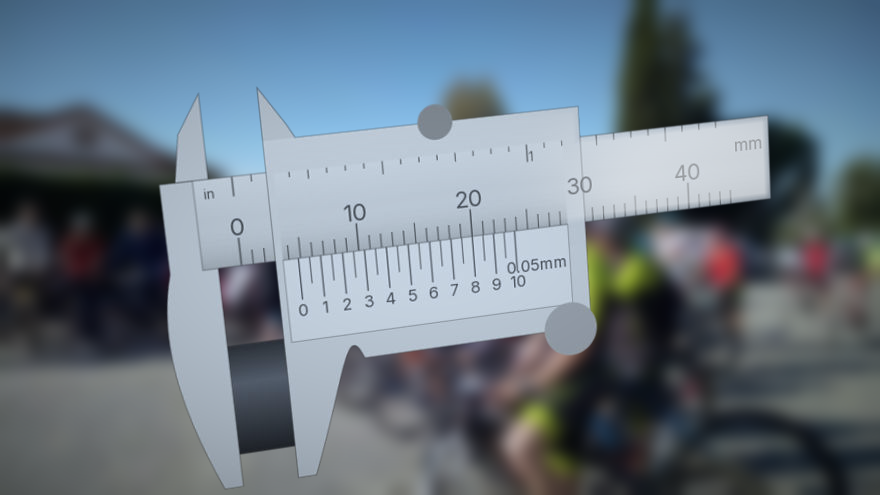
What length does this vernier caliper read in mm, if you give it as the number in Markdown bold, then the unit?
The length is **4.8** mm
